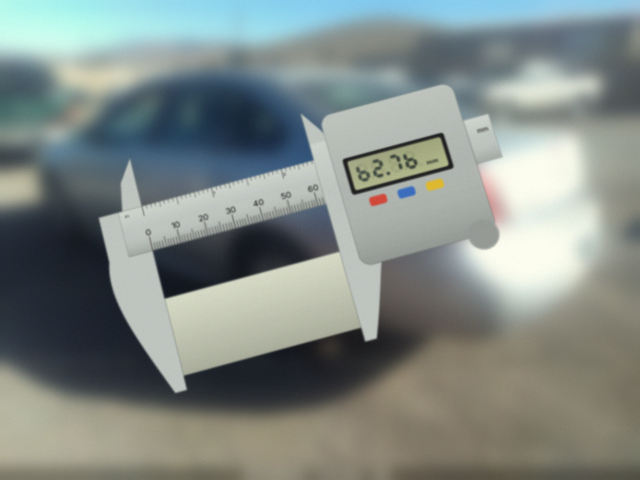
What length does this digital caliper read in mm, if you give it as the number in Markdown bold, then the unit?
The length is **62.76** mm
